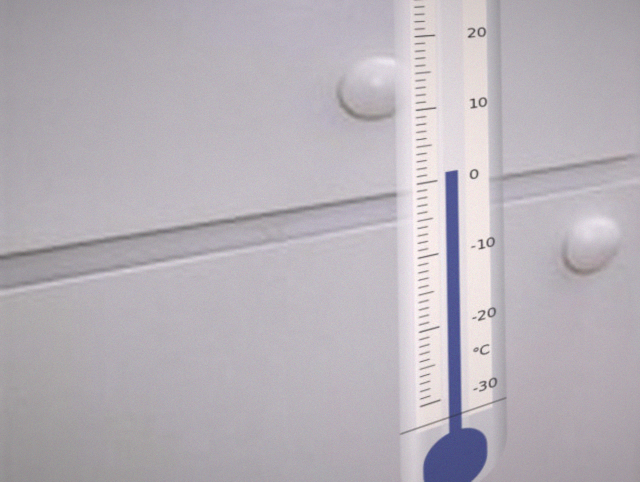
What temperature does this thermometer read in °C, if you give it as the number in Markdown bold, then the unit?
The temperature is **1** °C
